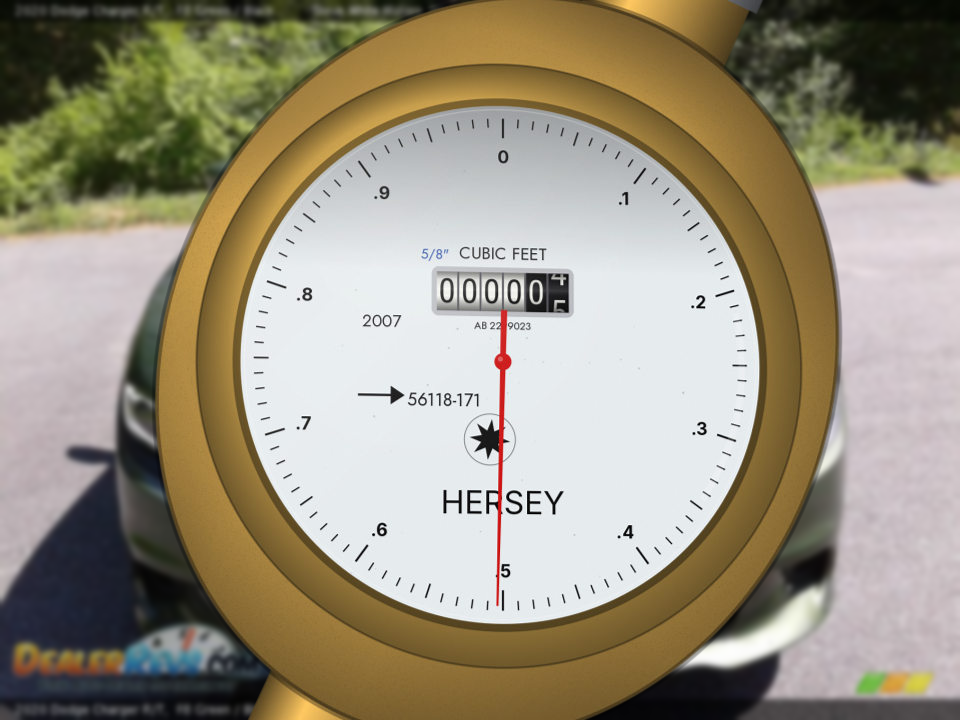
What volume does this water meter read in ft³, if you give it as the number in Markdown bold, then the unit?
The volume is **4.50** ft³
